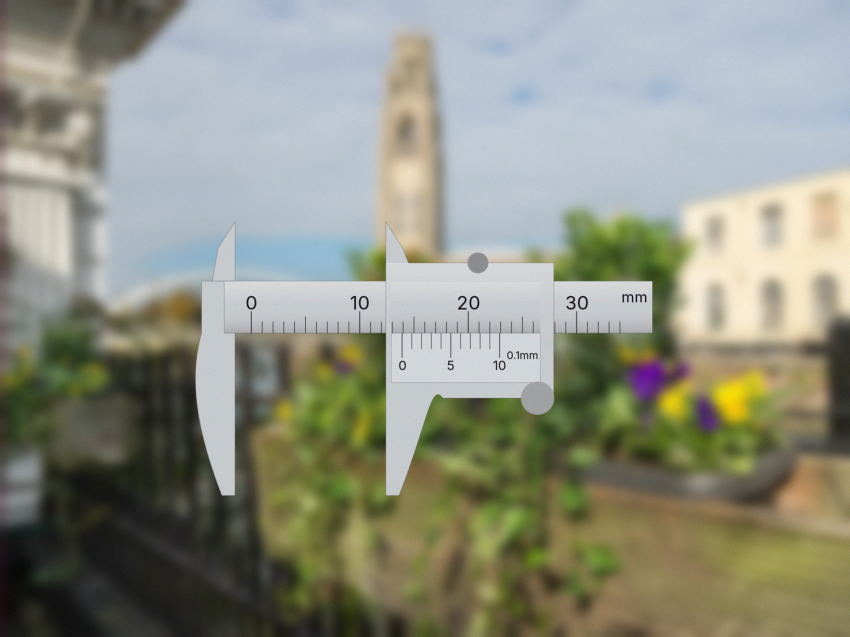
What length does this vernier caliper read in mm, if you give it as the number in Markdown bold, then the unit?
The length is **13.9** mm
